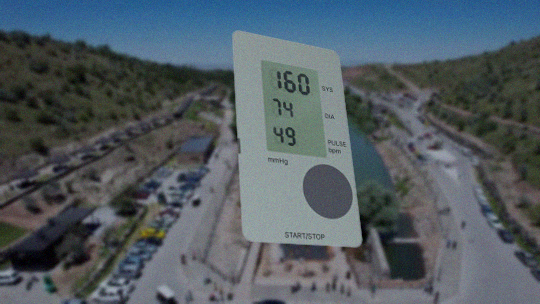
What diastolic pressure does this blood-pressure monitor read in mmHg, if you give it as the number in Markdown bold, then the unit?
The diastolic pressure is **74** mmHg
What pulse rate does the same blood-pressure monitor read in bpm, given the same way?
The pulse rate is **49** bpm
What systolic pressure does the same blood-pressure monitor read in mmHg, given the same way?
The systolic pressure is **160** mmHg
